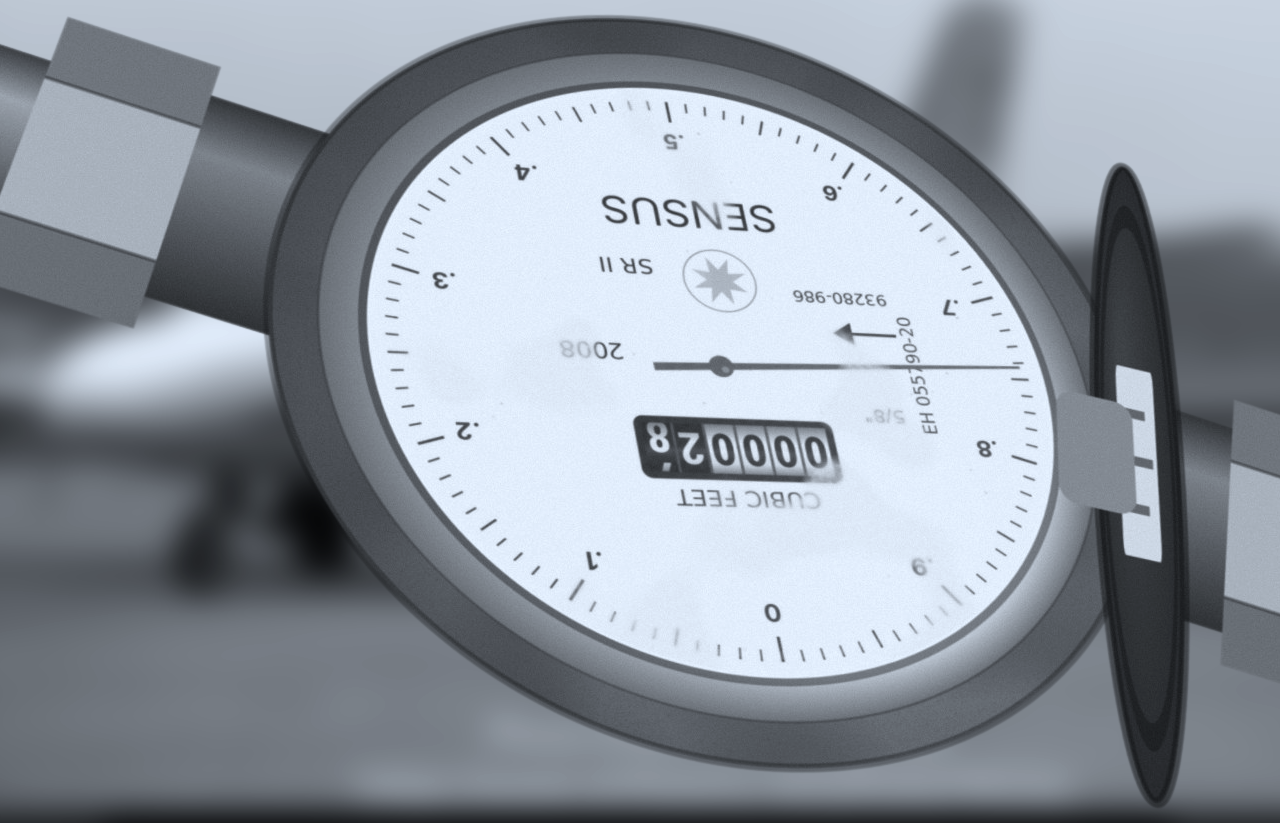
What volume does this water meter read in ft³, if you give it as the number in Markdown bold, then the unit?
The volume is **27.74** ft³
